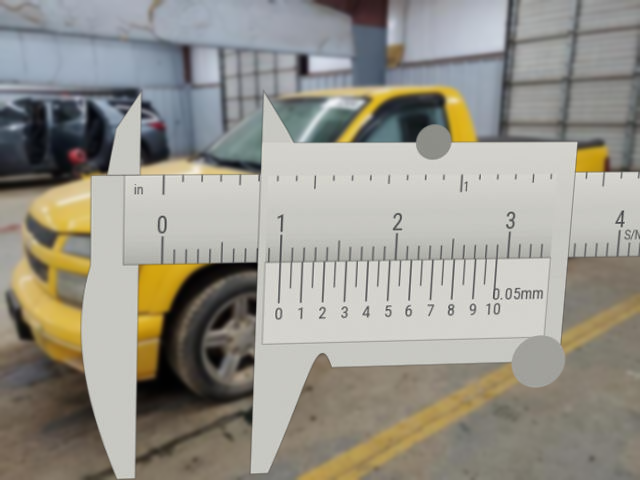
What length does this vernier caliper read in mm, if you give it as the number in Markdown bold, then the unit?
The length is **10.0** mm
